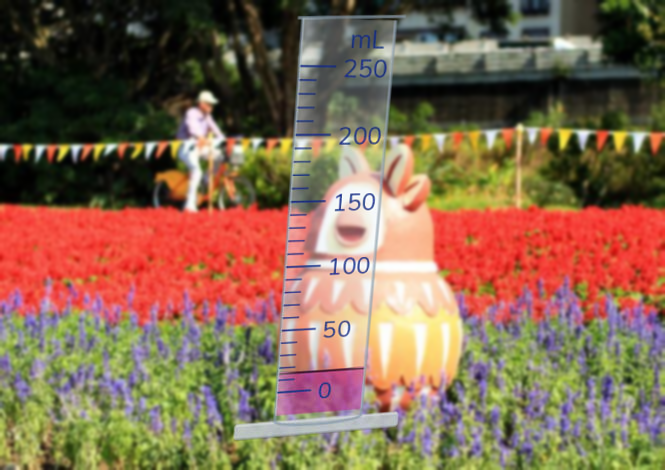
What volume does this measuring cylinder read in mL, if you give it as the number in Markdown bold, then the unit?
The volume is **15** mL
